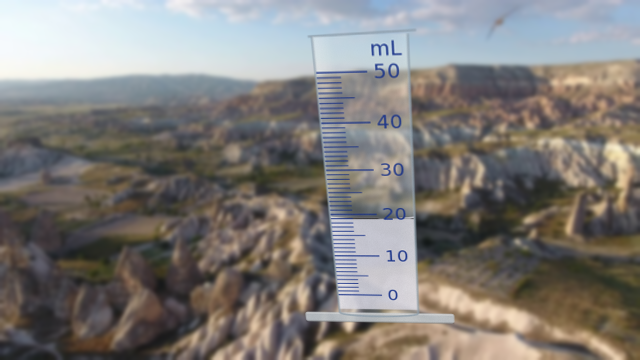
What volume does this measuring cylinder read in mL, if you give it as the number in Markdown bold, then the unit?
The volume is **19** mL
